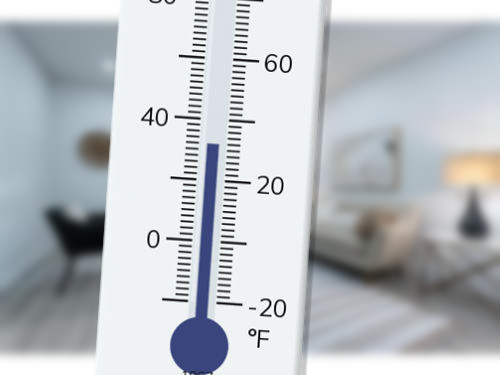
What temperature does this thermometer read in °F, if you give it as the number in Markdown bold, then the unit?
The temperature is **32** °F
